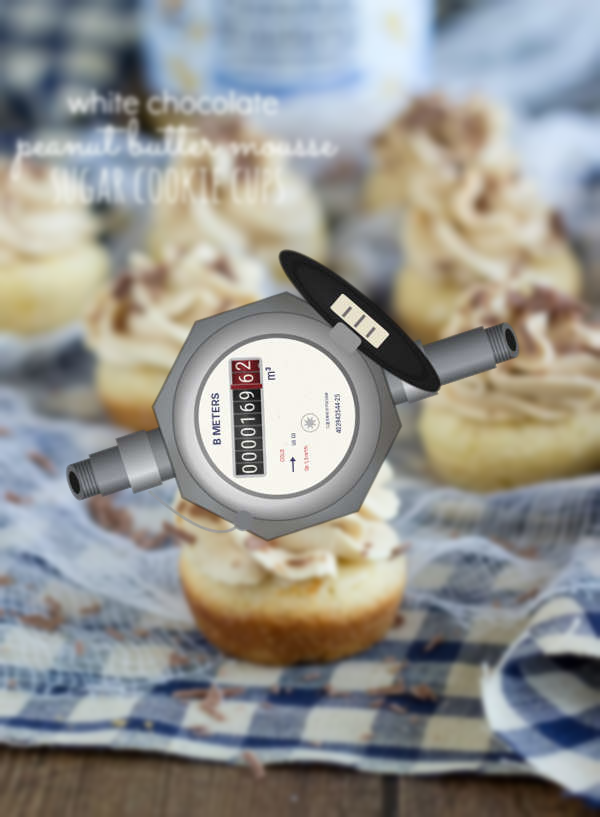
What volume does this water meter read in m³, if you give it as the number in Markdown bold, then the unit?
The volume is **169.62** m³
